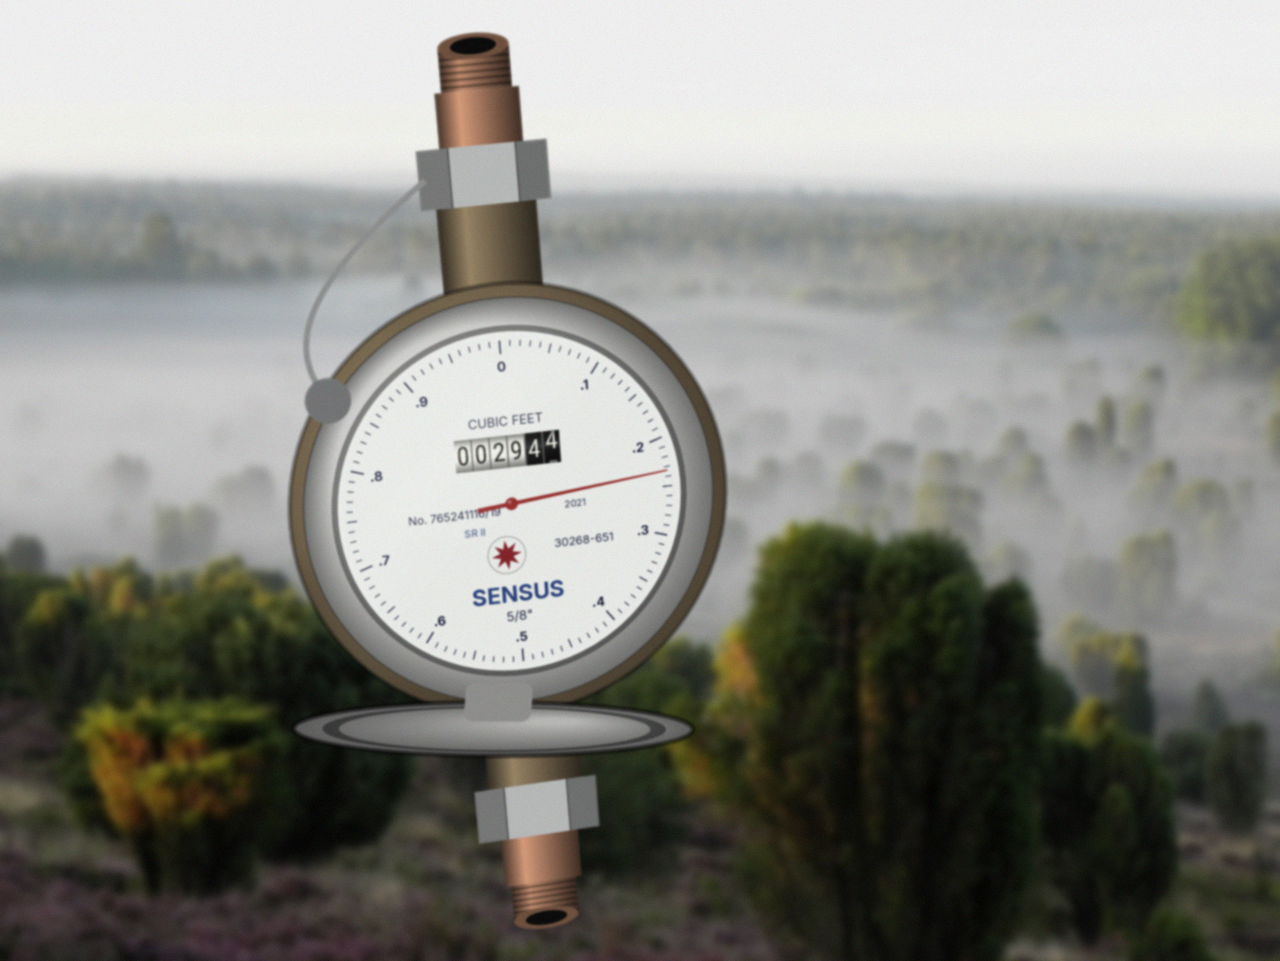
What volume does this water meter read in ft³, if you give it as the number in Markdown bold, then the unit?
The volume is **2944.23** ft³
